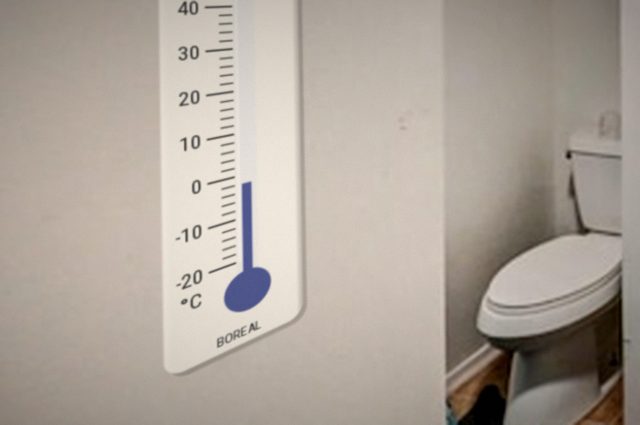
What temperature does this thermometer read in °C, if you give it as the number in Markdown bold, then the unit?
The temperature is **-2** °C
